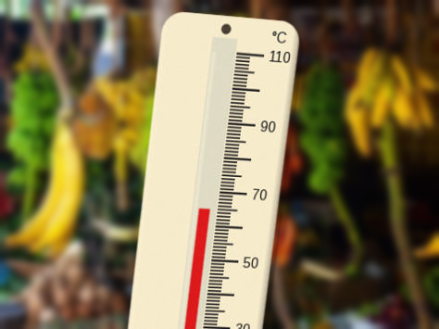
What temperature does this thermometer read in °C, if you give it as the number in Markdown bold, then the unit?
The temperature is **65** °C
